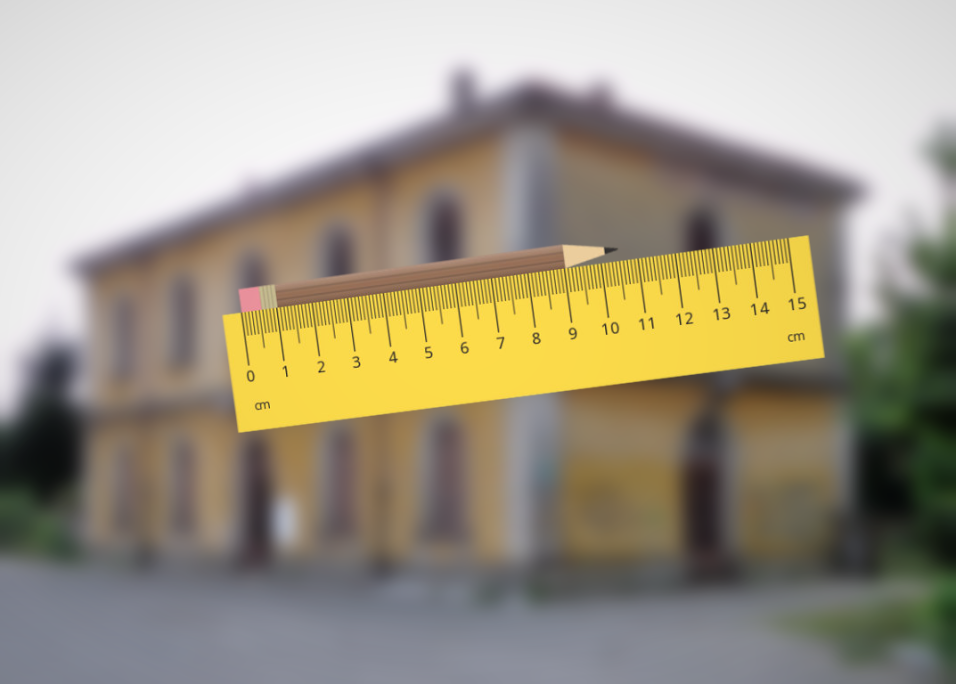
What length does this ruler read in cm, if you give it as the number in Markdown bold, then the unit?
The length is **10.5** cm
